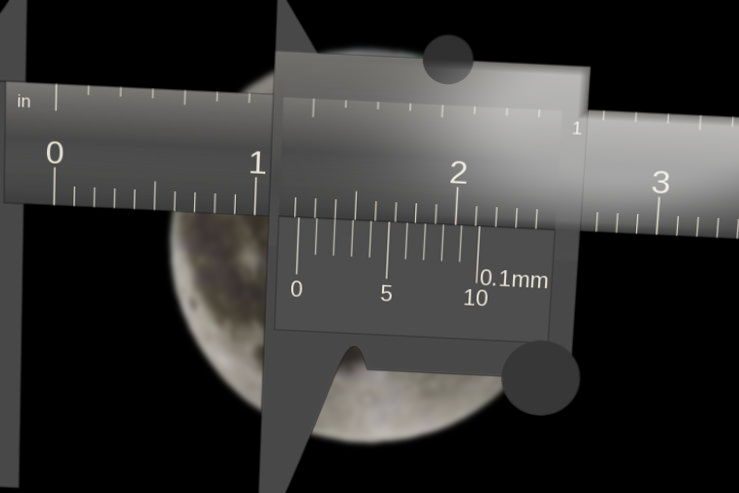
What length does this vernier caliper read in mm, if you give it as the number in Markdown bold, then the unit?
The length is **12.2** mm
